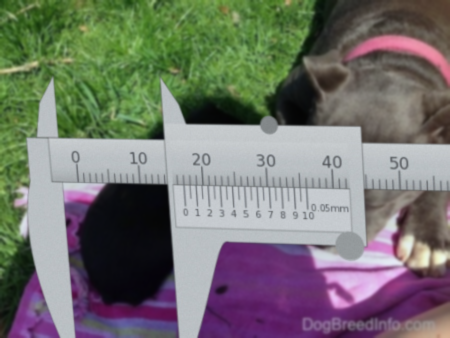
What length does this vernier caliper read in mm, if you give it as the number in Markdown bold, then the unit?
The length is **17.0** mm
